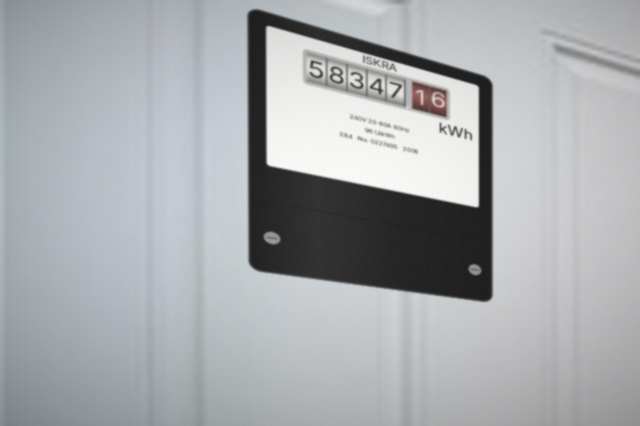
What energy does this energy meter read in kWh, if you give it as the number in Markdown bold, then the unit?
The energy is **58347.16** kWh
